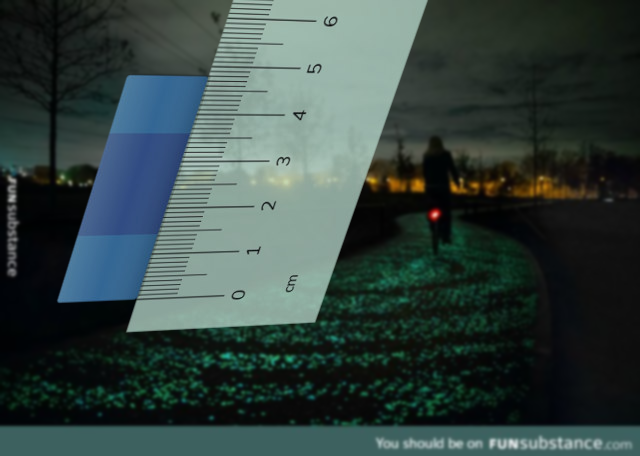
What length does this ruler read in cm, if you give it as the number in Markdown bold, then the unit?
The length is **4.8** cm
